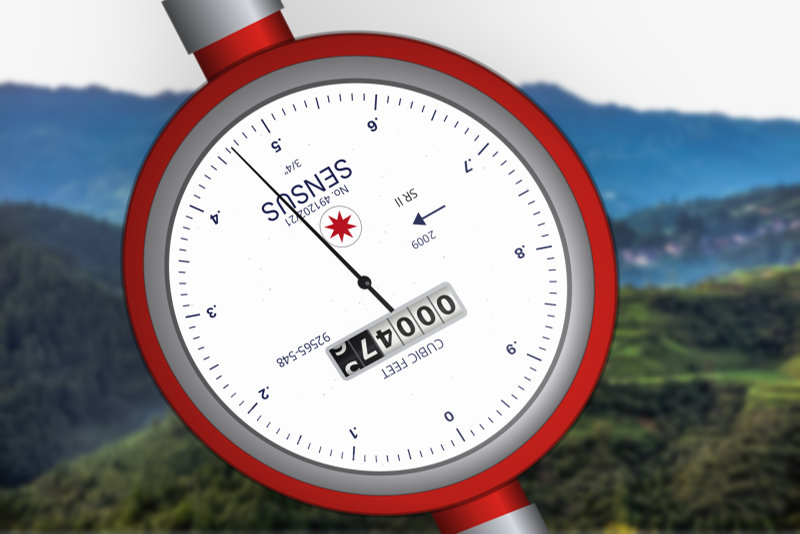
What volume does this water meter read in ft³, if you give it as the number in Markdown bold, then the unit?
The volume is **475.46** ft³
